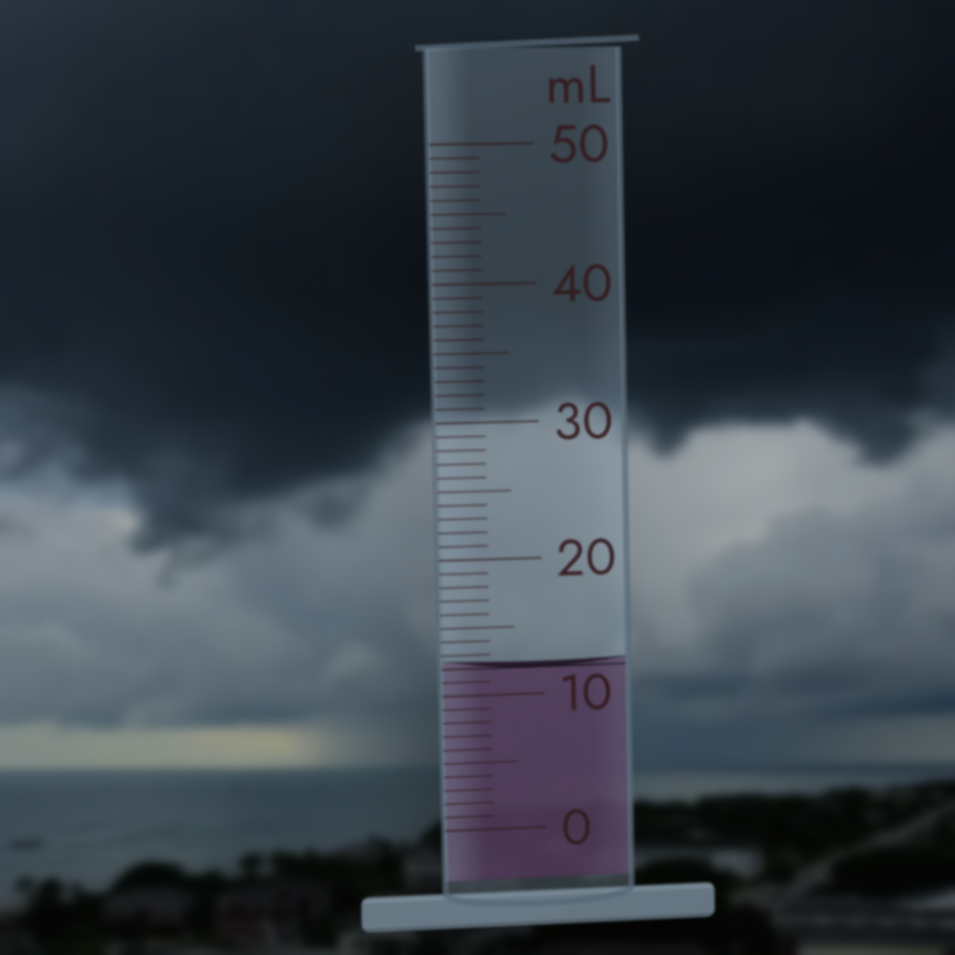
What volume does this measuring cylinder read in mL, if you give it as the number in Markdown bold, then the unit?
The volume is **12** mL
